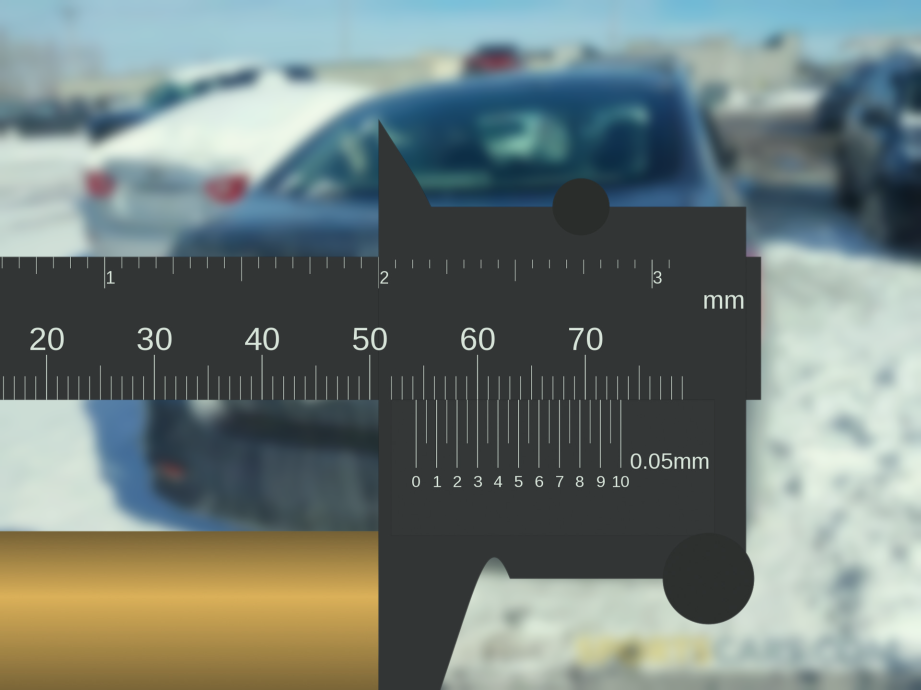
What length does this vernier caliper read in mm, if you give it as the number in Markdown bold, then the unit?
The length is **54.3** mm
